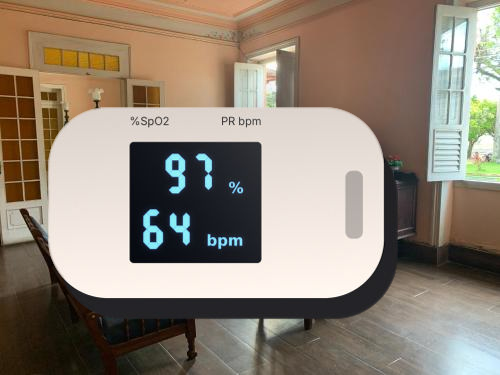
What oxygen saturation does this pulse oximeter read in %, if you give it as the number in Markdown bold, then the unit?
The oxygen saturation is **97** %
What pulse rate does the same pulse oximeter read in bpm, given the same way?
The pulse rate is **64** bpm
